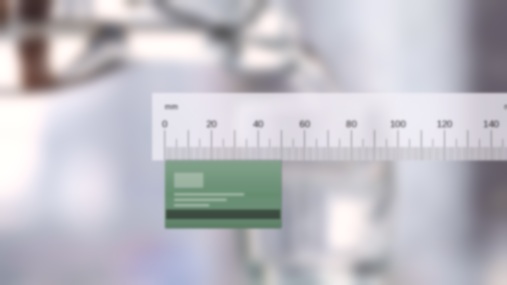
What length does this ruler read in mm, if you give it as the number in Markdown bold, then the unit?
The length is **50** mm
